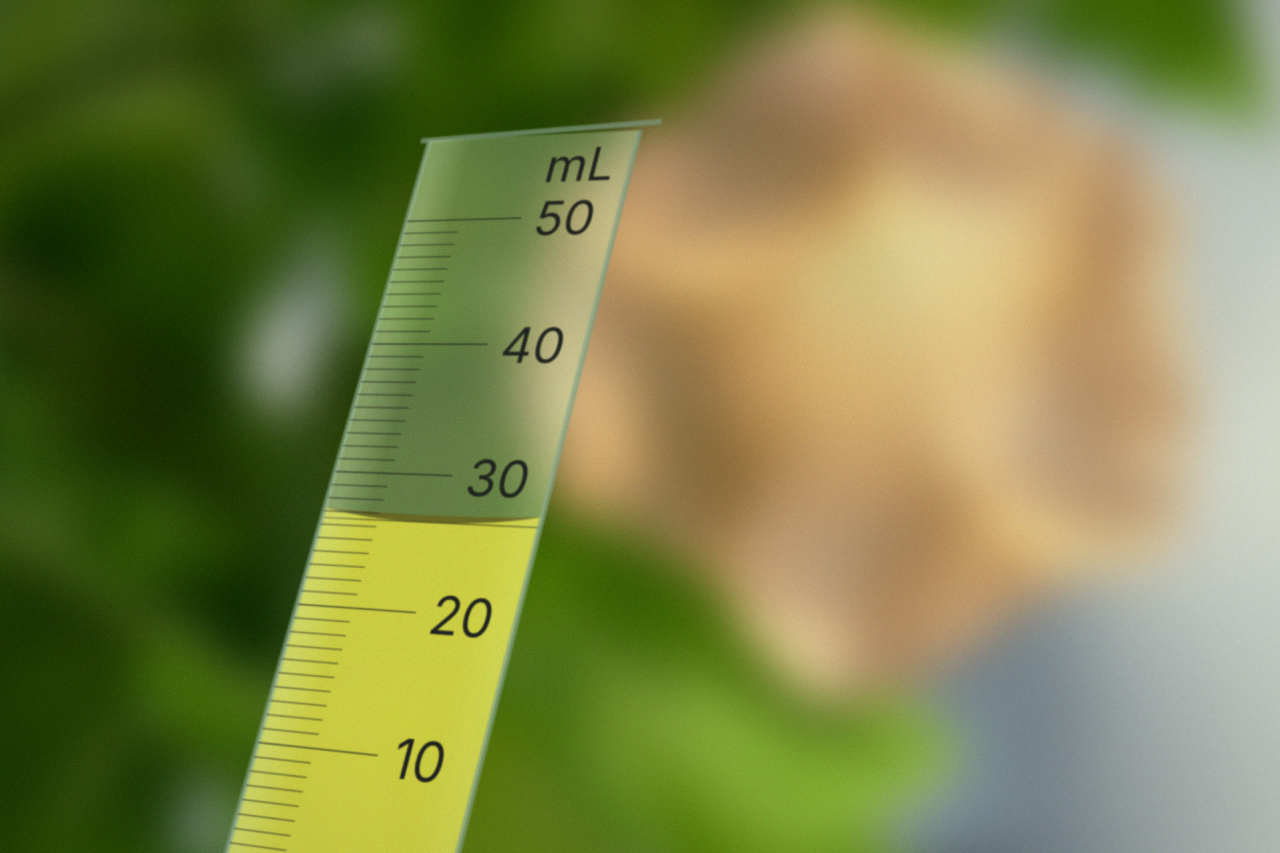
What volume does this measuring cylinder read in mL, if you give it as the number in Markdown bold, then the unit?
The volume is **26.5** mL
